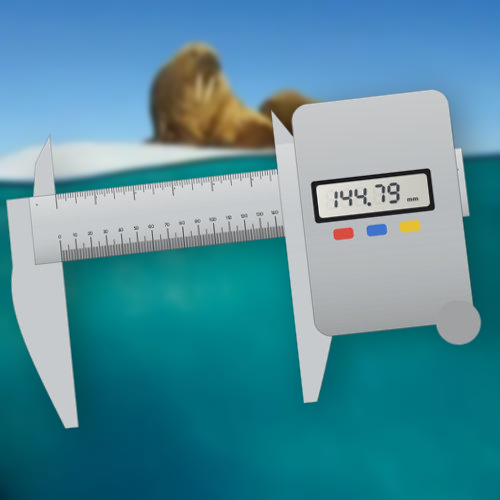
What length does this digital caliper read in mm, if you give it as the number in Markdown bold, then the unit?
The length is **144.79** mm
